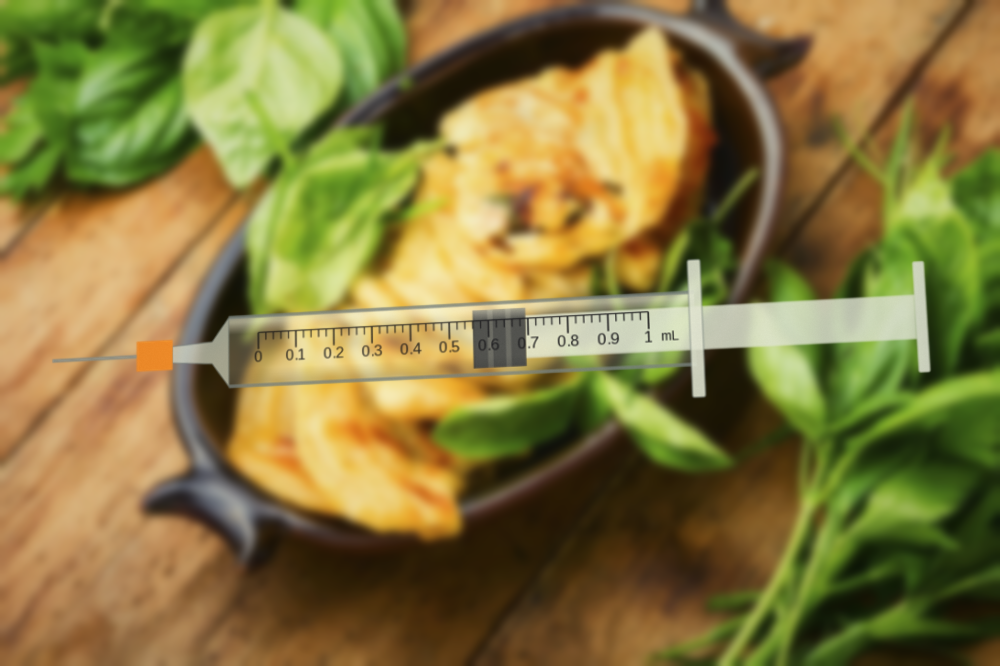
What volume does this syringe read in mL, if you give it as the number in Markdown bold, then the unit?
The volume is **0.56** mL
